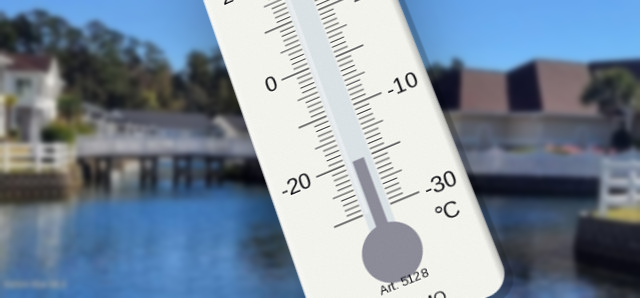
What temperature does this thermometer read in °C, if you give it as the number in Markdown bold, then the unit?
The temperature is **-20** °C
